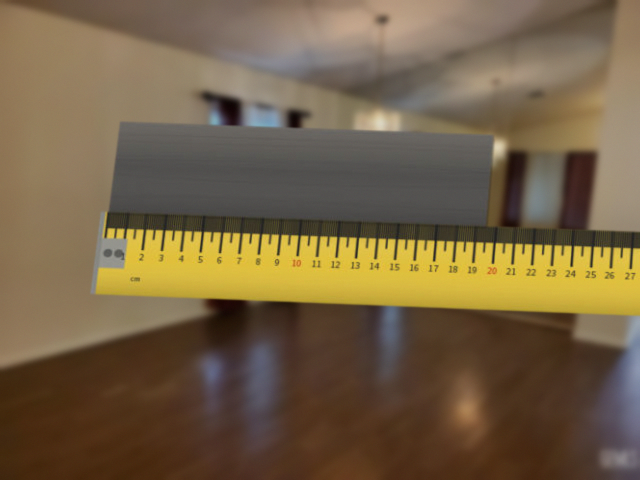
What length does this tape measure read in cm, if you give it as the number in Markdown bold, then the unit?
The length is **19.5** cm
